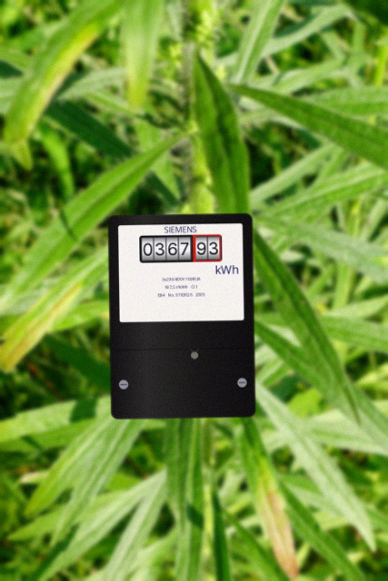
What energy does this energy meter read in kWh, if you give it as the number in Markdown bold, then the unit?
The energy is **367.93** kWh
